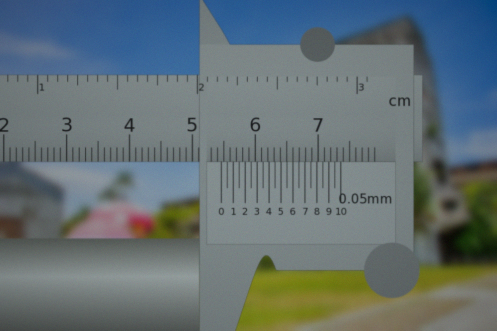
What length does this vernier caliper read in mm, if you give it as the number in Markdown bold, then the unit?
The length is **54.6** mm
